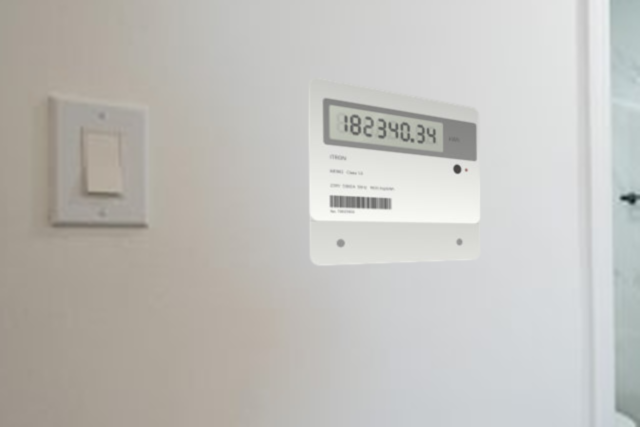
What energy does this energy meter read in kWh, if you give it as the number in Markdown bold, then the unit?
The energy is **182340.34** kWh
